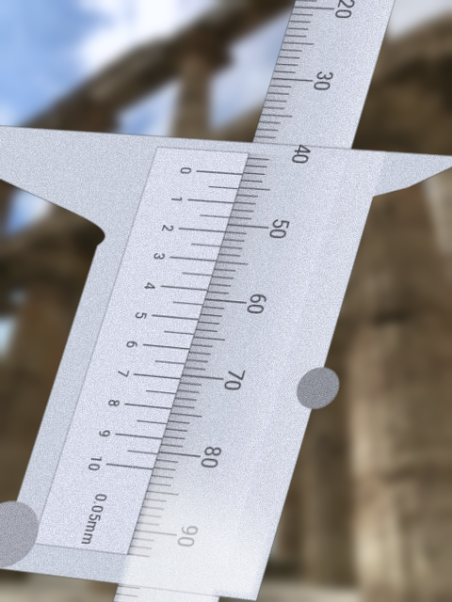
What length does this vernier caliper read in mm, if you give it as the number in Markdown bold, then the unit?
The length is **43.2** mm
